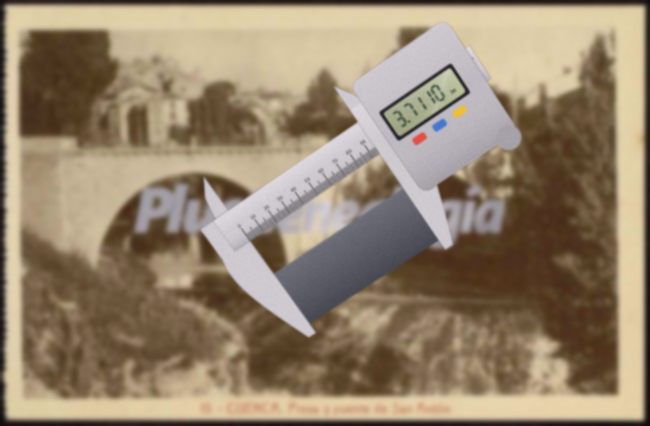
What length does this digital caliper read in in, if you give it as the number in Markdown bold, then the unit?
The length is **3.7110** in
